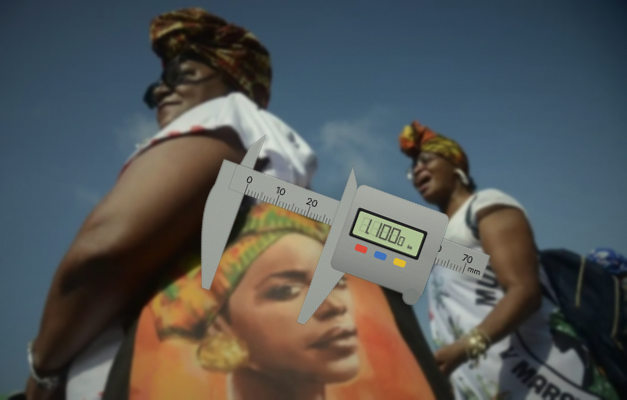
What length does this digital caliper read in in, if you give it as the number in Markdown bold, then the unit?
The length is **1.1000** in
